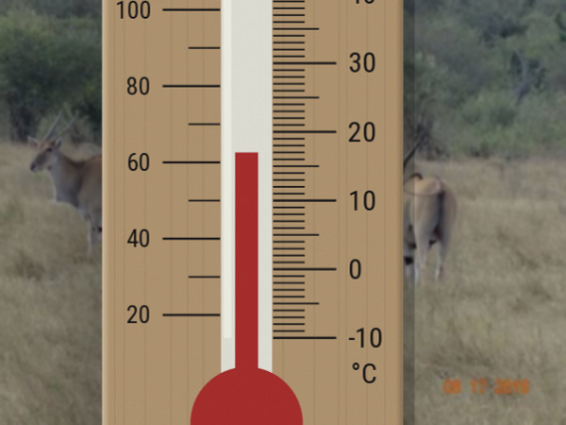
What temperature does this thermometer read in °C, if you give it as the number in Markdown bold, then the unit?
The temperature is **17** °C
